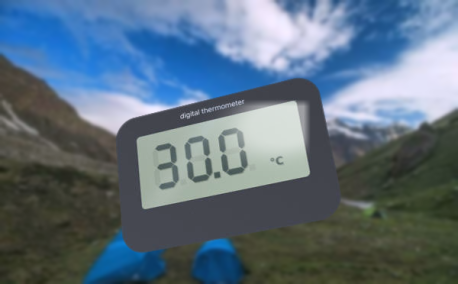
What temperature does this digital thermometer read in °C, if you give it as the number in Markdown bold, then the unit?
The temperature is **30.0** °C
